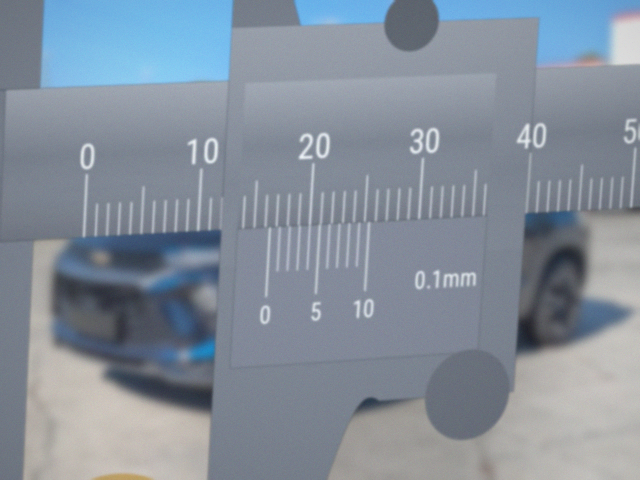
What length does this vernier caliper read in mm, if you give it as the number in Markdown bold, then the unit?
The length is **16.4** mm
